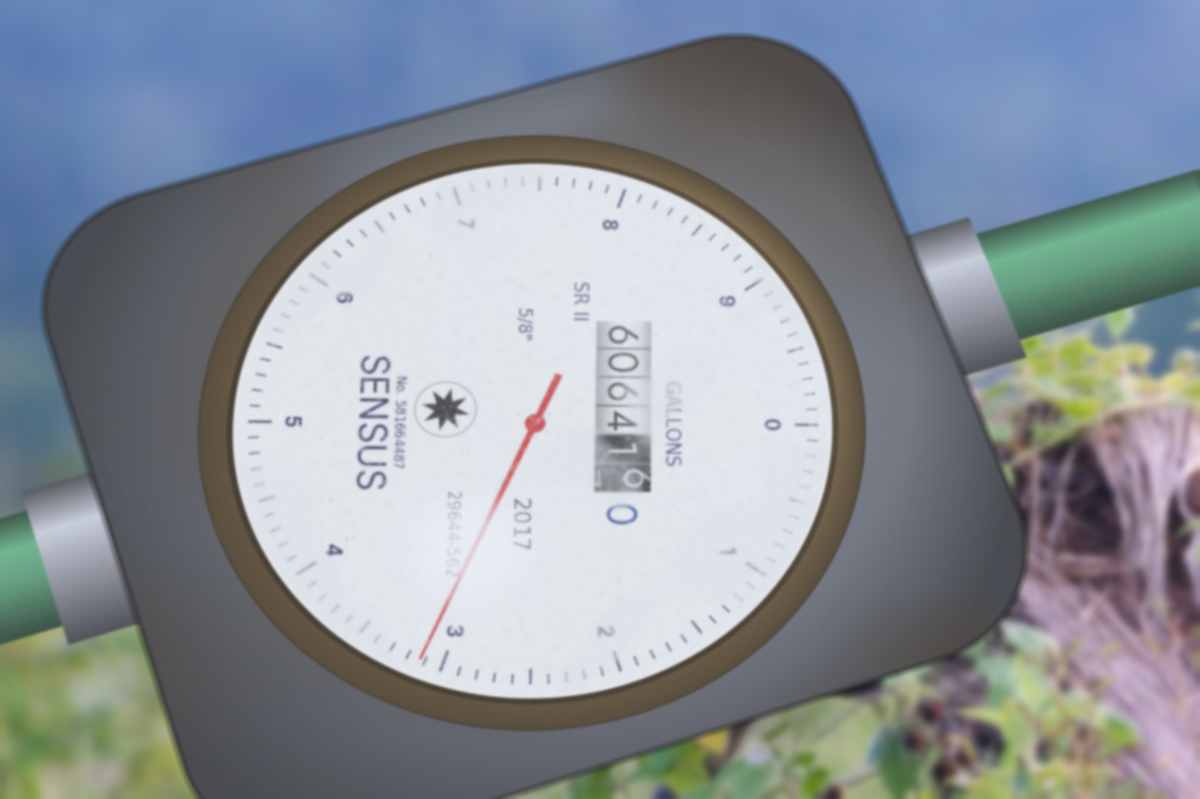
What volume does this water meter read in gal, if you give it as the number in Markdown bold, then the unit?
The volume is **6064163.1** gal
